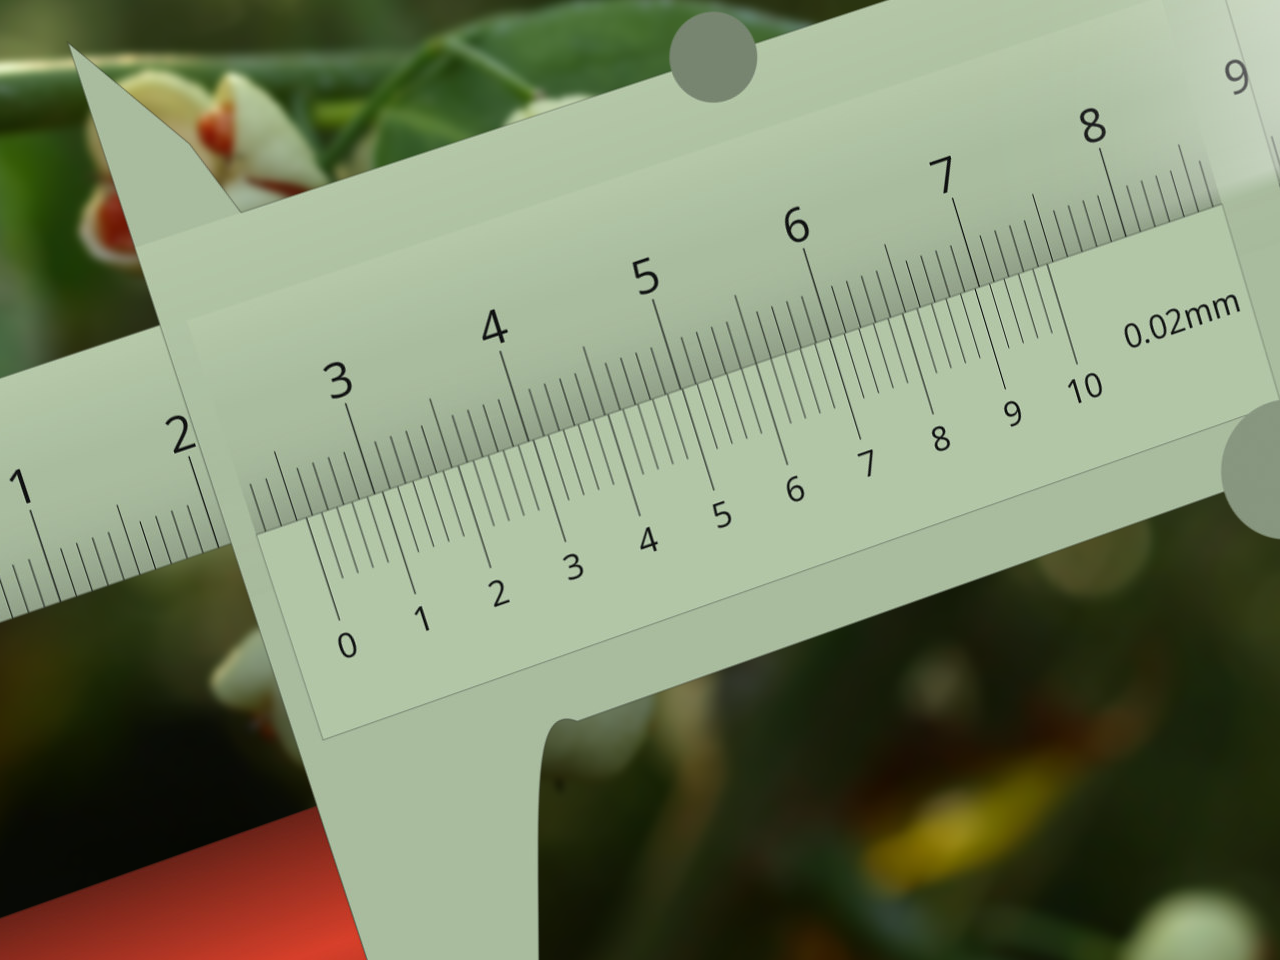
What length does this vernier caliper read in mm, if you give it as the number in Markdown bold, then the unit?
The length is **25.6** mm
